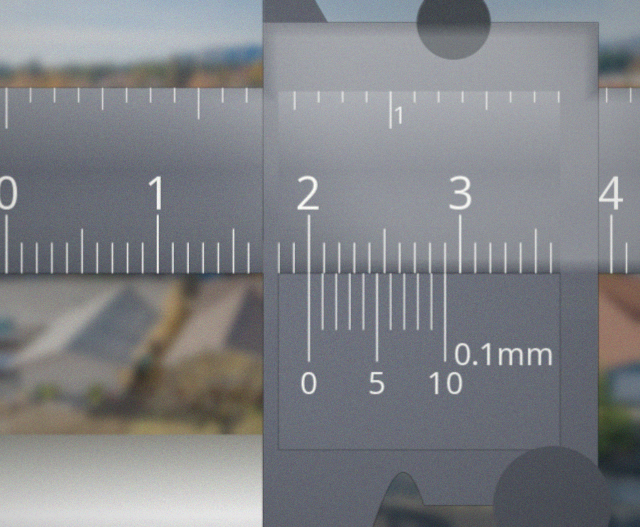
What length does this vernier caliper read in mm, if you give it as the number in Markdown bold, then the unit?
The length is **20.0** mm
